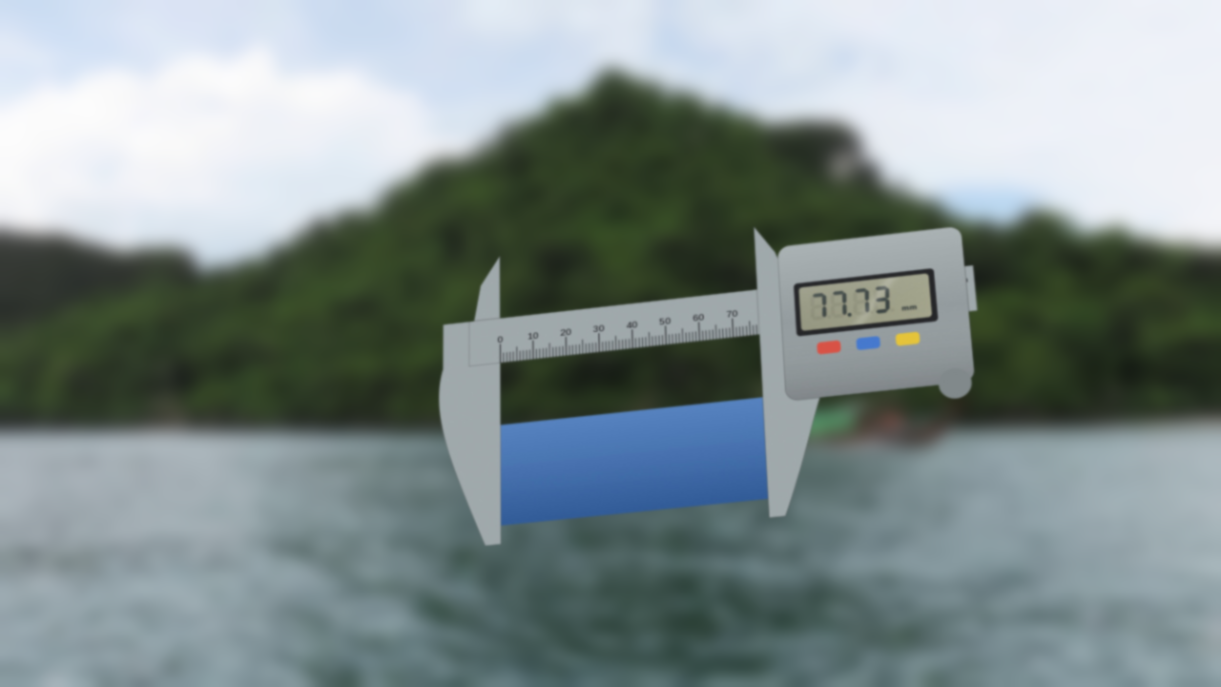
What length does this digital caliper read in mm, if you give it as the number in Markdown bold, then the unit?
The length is **77.73** mm
